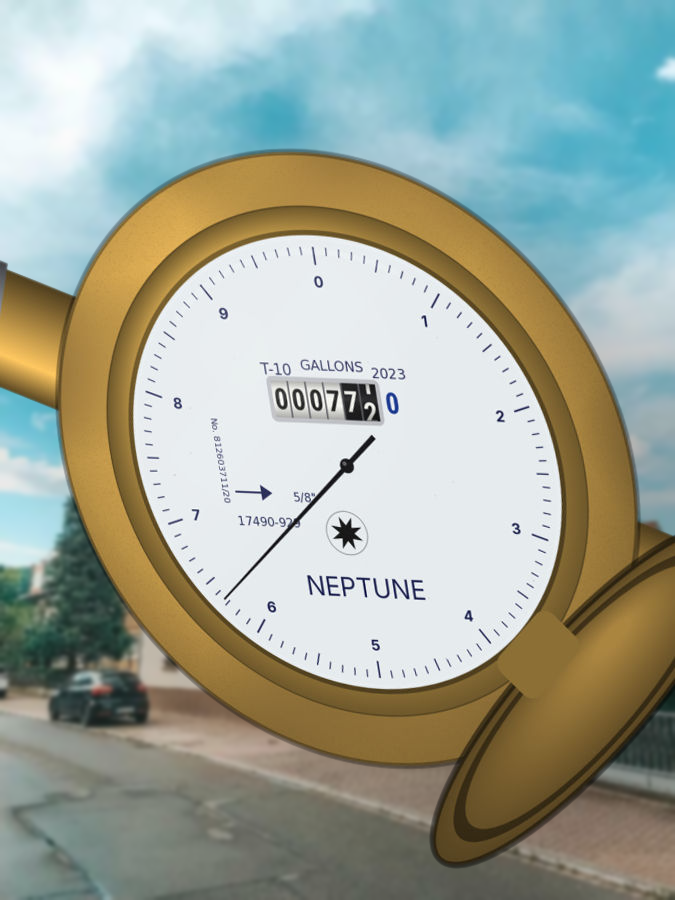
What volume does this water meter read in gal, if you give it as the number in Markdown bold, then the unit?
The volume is **7716.3** gal
